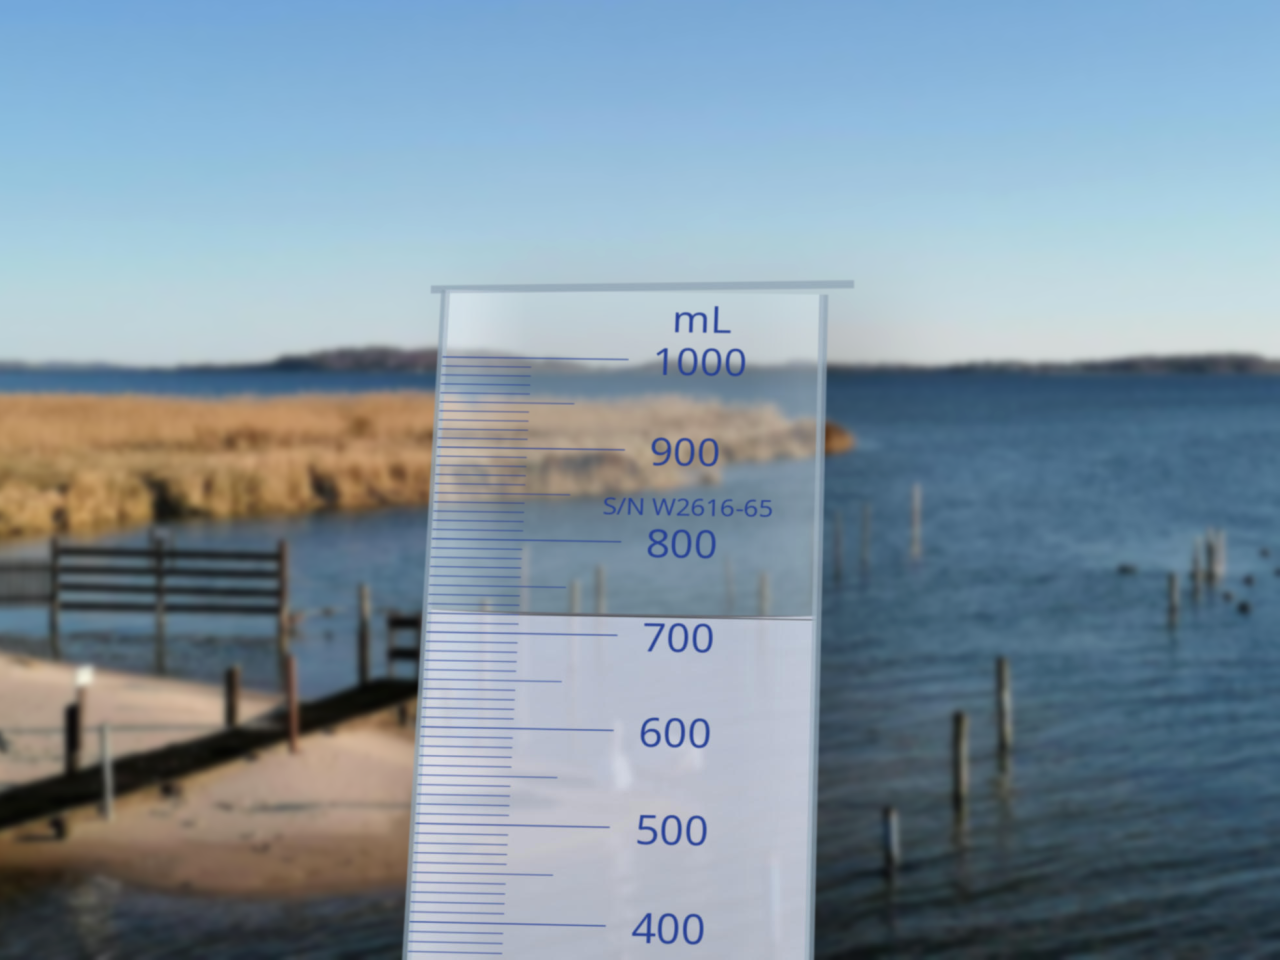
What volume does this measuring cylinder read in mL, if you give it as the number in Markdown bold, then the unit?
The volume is **720** mL
